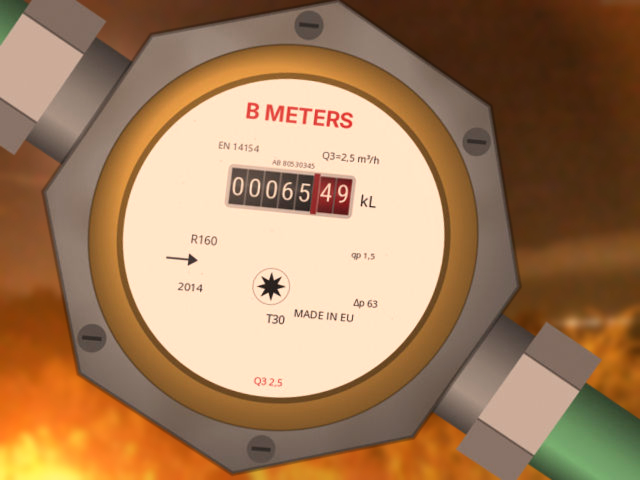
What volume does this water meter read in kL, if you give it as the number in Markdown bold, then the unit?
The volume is **65.49** kL
